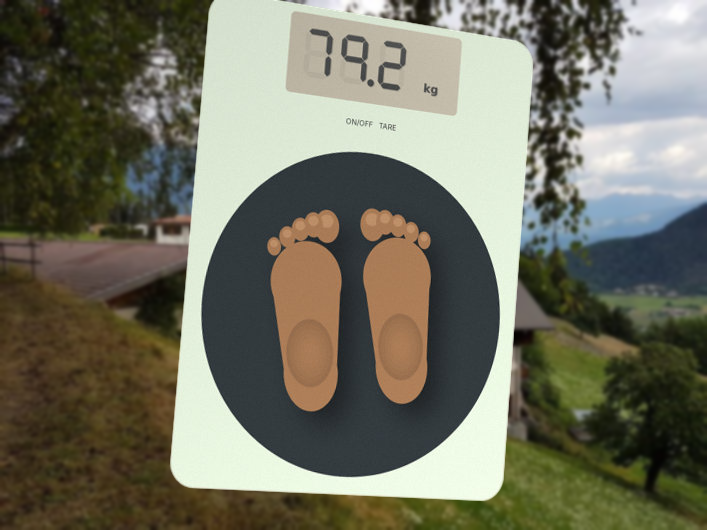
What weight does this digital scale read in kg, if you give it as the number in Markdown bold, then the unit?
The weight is **79.2** kg
